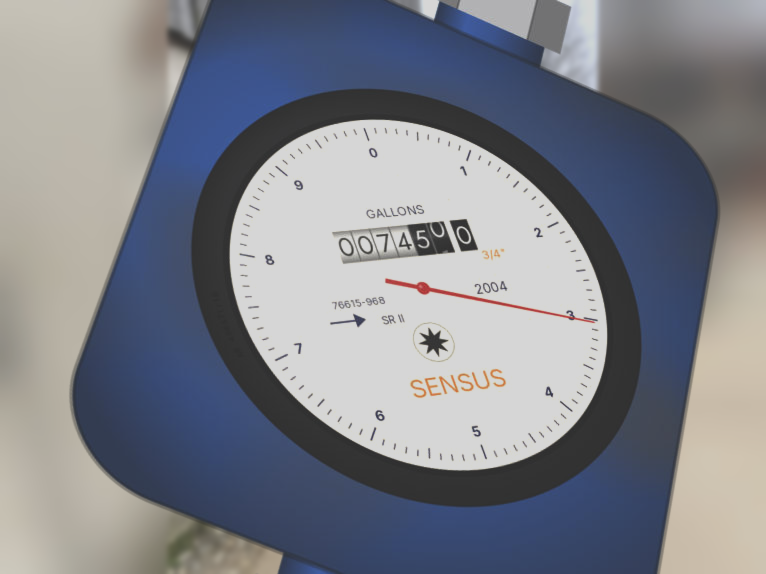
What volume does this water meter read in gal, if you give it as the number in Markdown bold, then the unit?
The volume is **74503.0** gal
